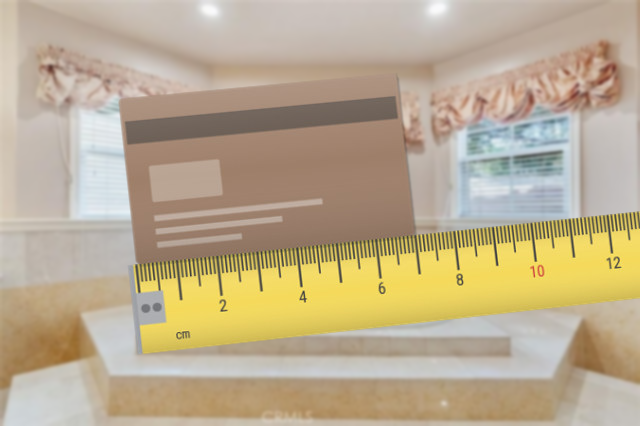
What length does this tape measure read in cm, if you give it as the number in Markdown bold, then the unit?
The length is **7** cm
